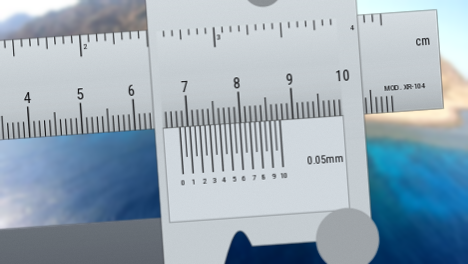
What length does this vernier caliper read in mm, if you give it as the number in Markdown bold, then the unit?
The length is **68.5** mm
